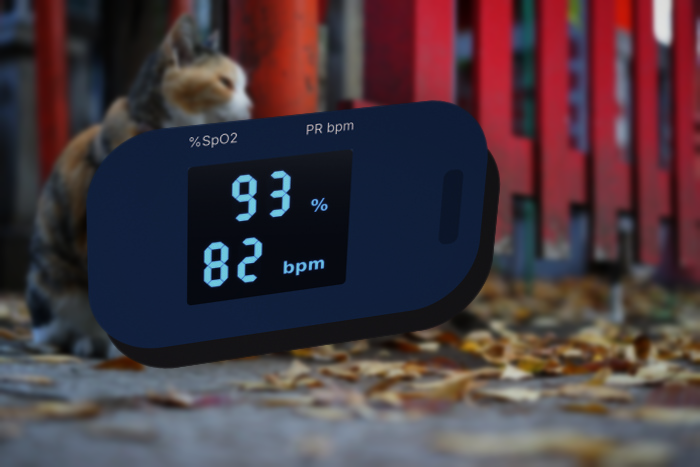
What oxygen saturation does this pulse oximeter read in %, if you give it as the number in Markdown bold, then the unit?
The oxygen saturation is **93** %
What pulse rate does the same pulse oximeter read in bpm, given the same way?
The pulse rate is **82** bpm
